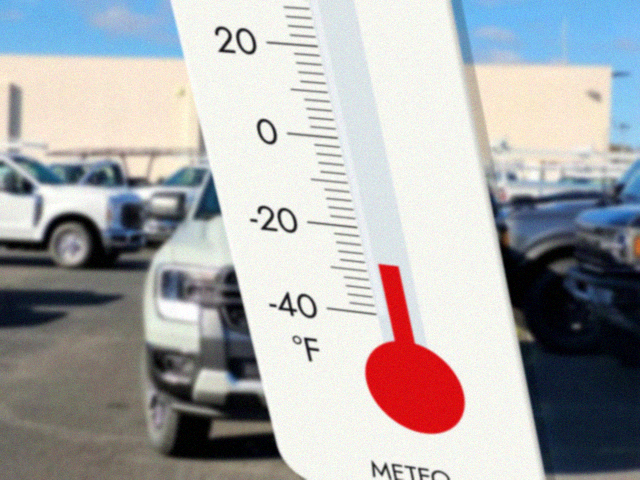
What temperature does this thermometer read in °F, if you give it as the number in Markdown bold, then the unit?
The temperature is **-28** °F
